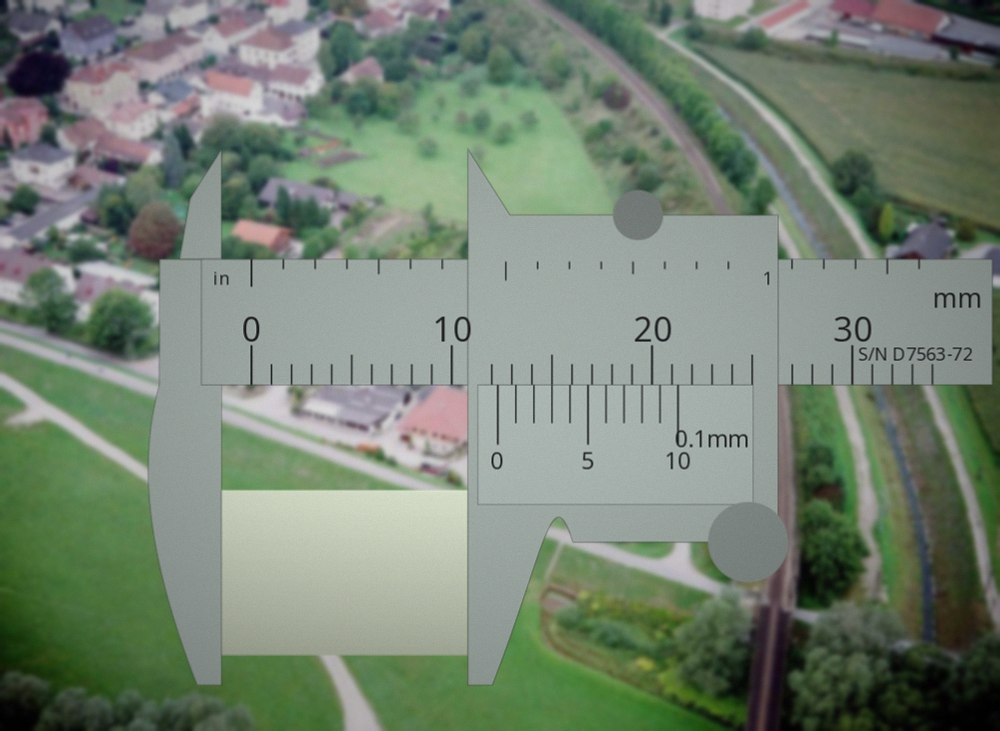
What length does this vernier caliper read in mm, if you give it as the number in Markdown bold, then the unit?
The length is **12.3** mm
